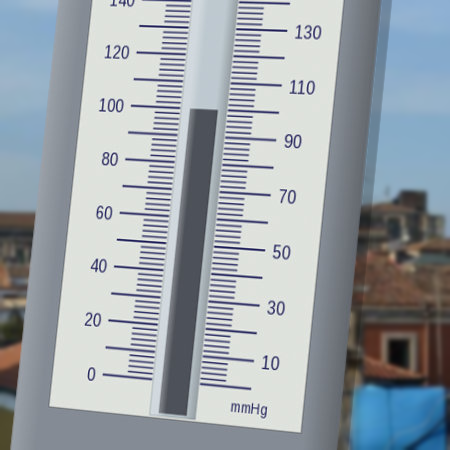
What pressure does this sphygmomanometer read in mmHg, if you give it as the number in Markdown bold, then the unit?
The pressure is **100** mmHg
